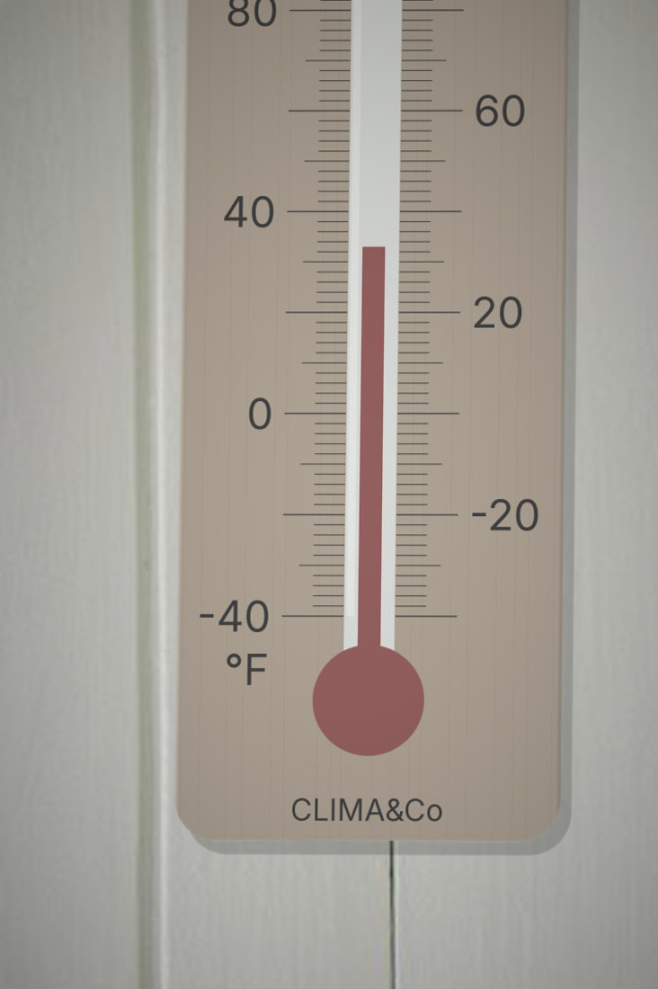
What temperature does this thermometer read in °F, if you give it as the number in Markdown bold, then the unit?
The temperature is **33** °F
